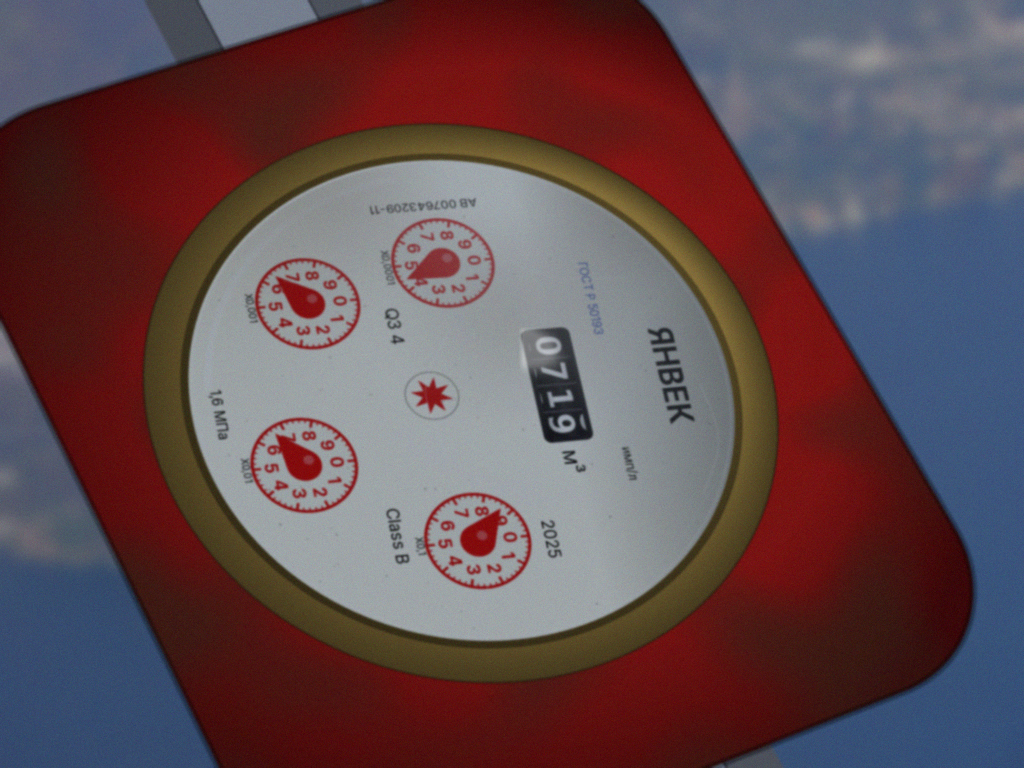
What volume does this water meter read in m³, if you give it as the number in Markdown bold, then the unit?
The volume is **718.8664** m³
